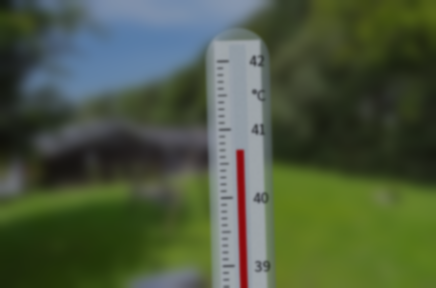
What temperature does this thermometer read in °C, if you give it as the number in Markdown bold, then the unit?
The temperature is **40.7** °C
